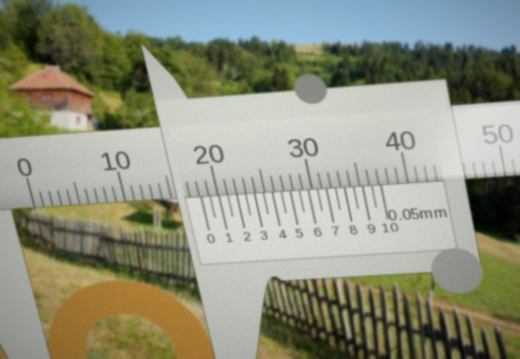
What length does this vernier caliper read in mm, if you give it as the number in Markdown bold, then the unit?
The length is **18.2** mm
